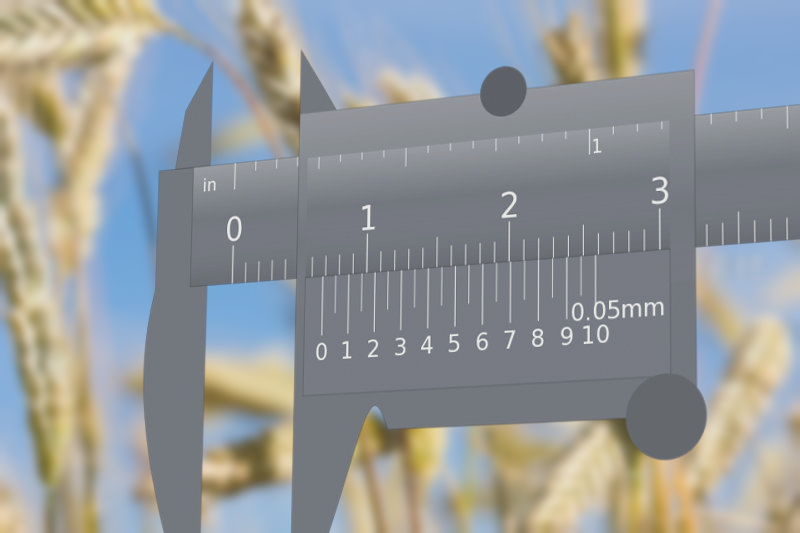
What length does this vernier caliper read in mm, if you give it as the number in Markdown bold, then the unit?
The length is **6.8** mm
